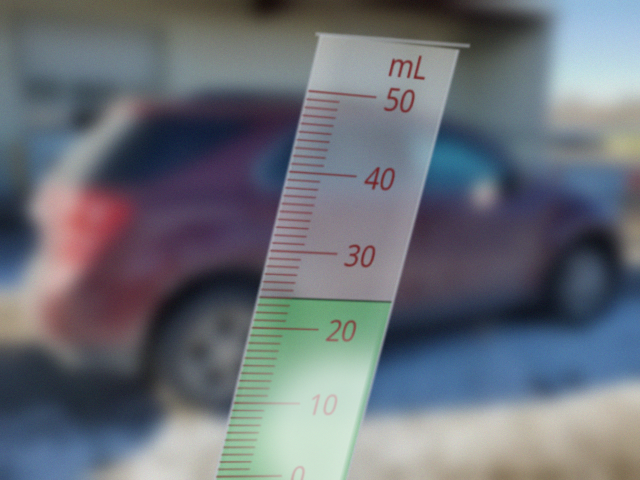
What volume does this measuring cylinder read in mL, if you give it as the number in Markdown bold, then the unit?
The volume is **24** mL
